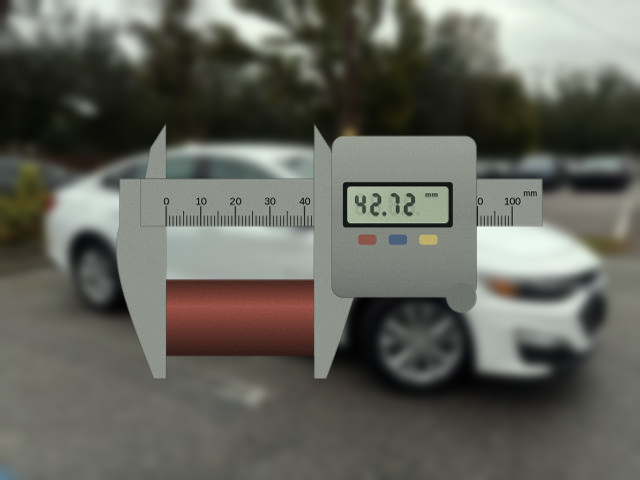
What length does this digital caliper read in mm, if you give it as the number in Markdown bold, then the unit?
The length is **42.72** mm
